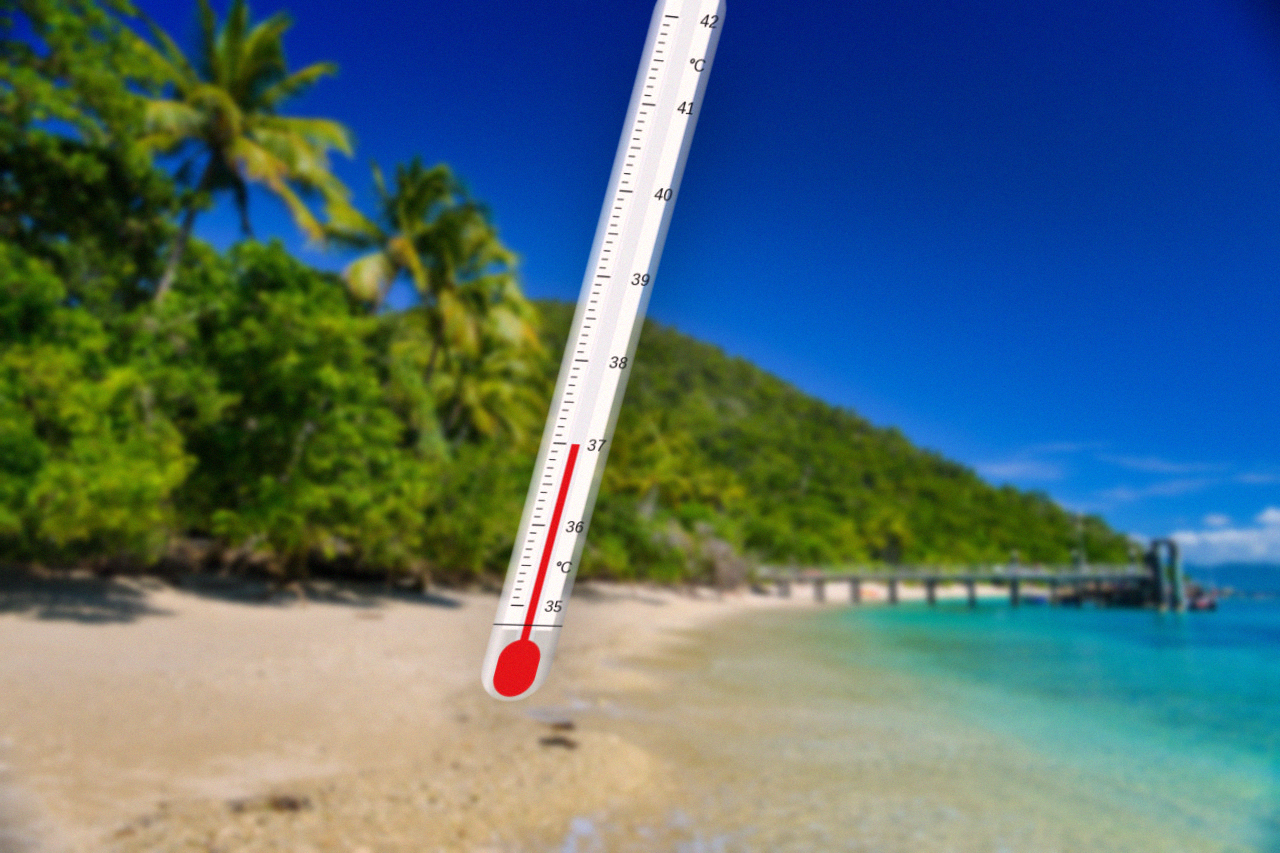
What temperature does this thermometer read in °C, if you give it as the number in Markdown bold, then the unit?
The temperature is **37** °C
